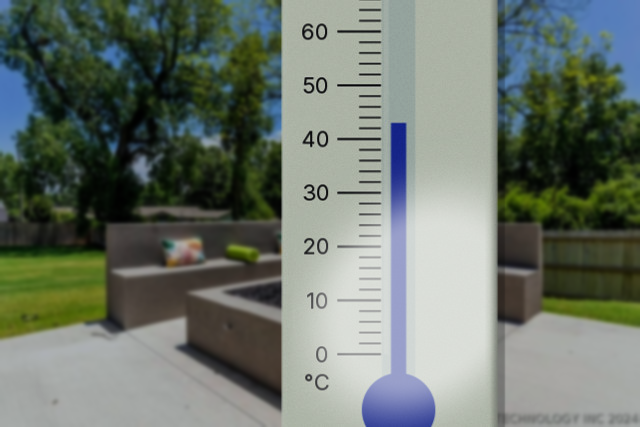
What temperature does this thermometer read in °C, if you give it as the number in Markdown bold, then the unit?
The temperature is **43** °C
